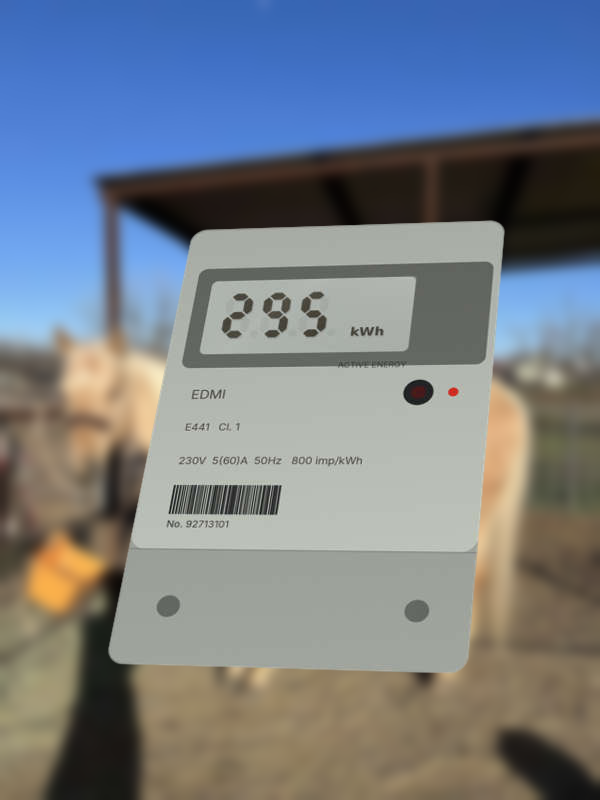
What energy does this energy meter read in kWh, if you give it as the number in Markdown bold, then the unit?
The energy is **295** kWh
